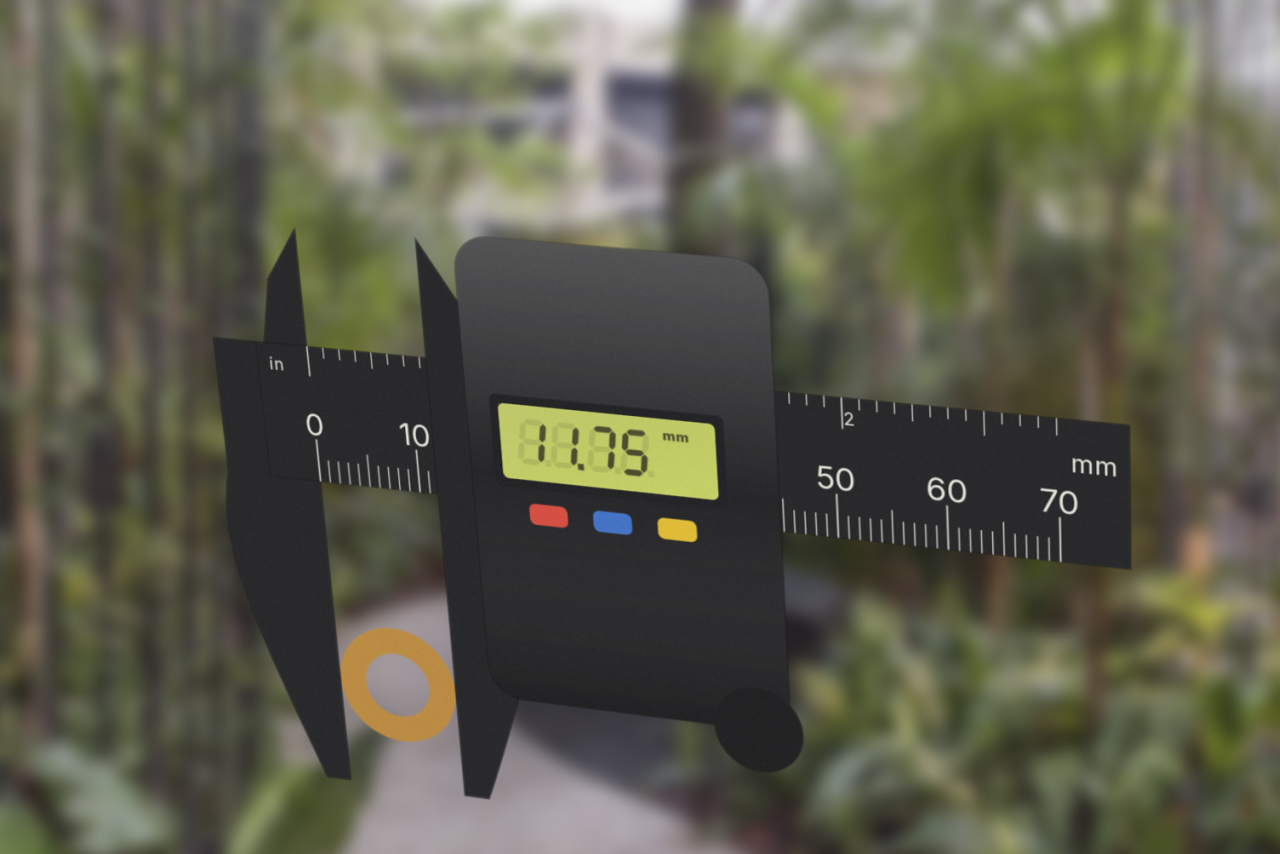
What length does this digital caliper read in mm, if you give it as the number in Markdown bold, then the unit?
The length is **11.75** mm
